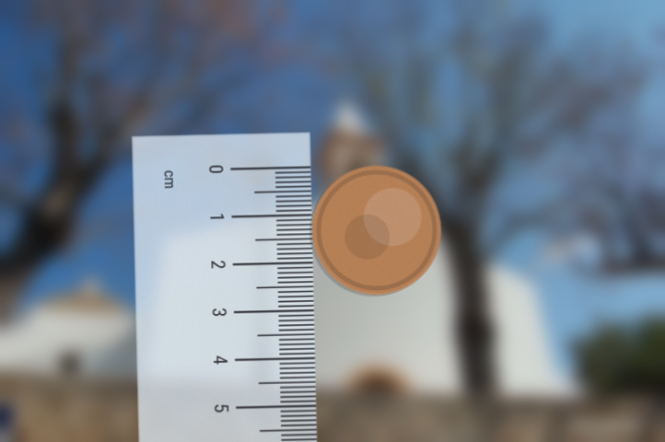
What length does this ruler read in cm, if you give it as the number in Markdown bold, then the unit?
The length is **2.7** cm
